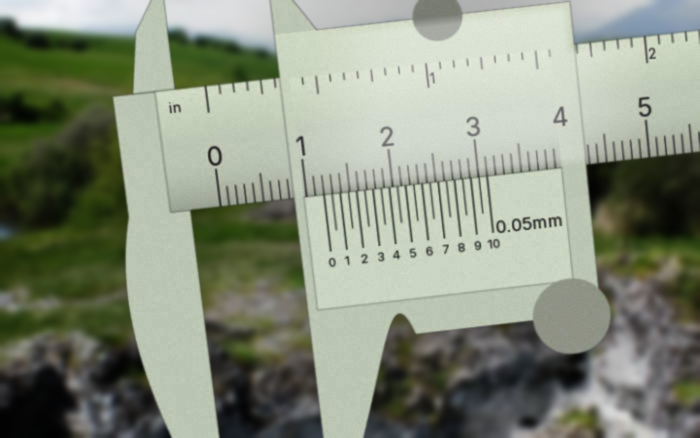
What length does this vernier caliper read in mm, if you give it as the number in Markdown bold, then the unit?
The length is **12.0** mm
